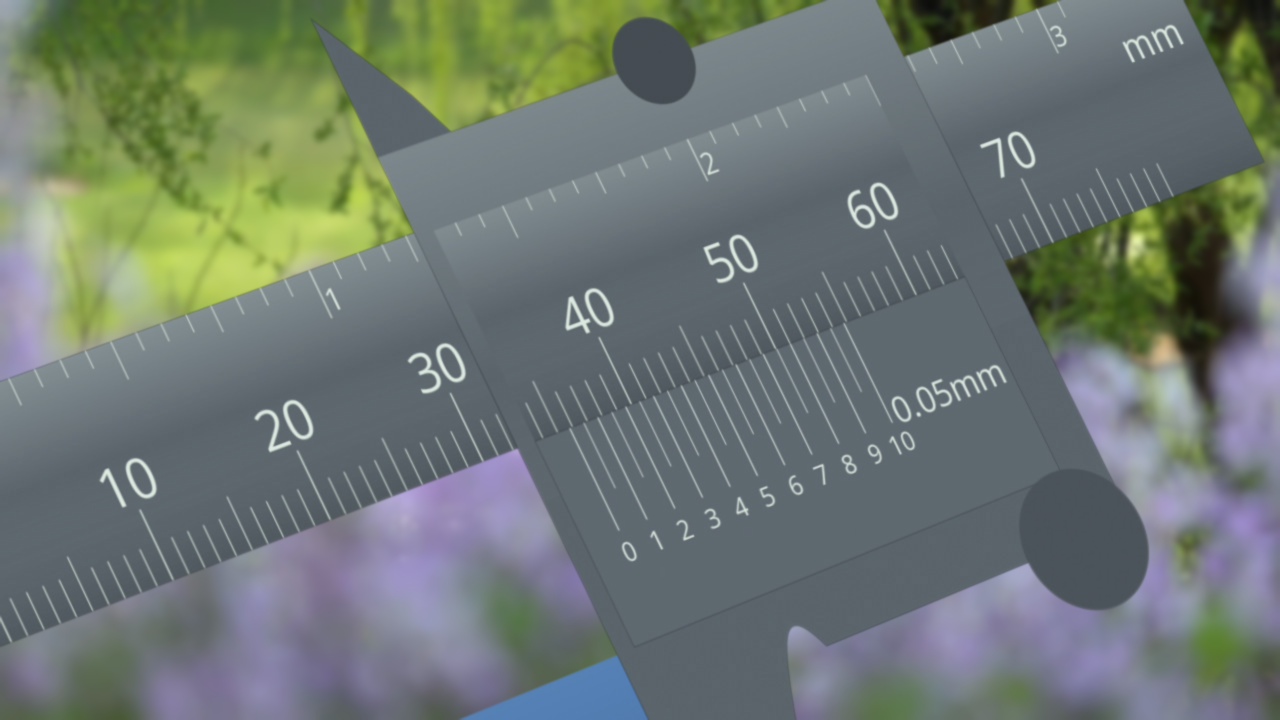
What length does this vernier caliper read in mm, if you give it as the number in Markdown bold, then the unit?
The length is **35.8** mm
